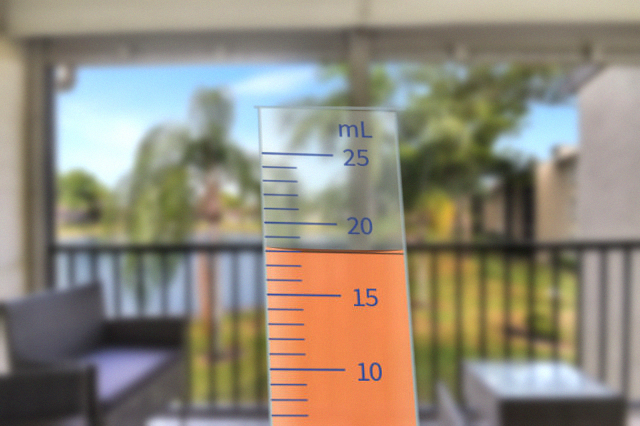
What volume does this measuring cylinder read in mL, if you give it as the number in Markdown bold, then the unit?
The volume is **18** mL
